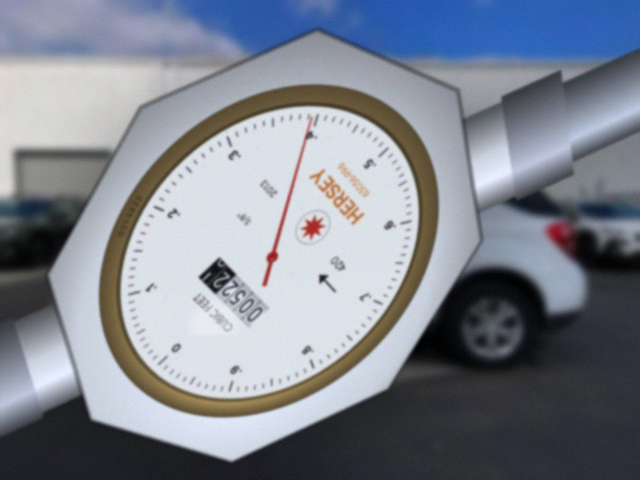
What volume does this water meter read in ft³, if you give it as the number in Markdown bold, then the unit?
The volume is **5221.39** ft³
